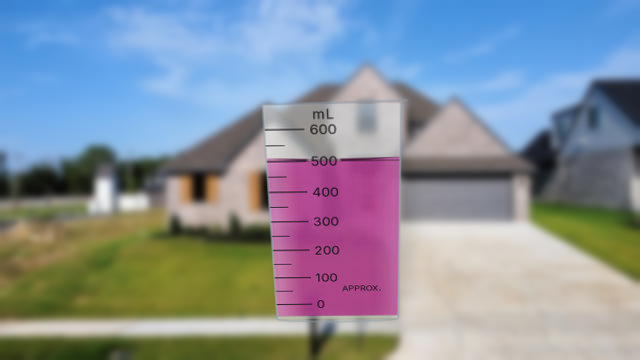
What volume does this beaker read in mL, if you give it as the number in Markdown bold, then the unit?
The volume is **500** mL
